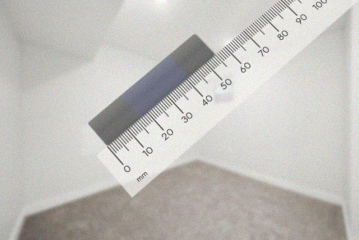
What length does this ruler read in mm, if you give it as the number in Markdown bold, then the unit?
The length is **55** mm
